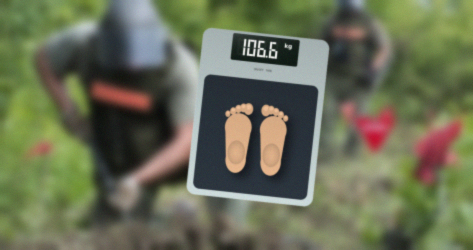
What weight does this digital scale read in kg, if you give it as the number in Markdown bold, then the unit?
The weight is **106.6** kg
